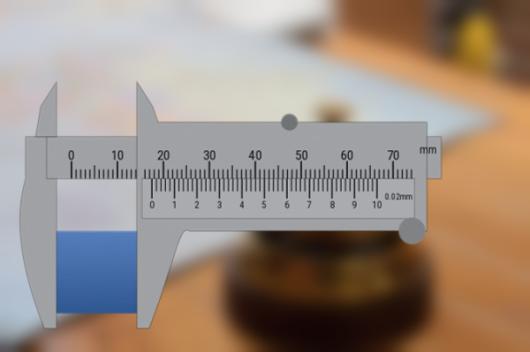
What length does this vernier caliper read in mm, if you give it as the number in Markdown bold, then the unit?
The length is **17.5** mm
